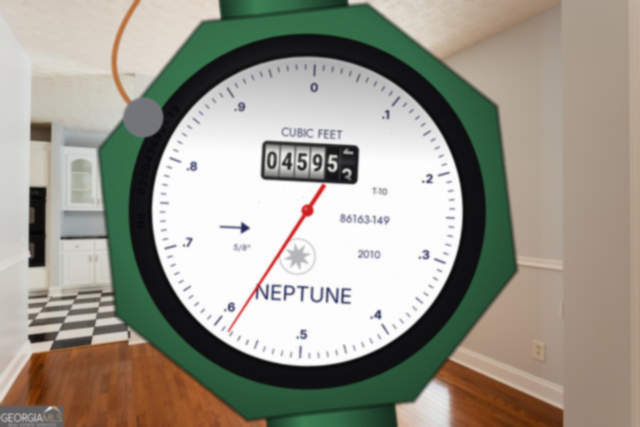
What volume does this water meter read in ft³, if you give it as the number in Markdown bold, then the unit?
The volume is **45952.58** ft³
